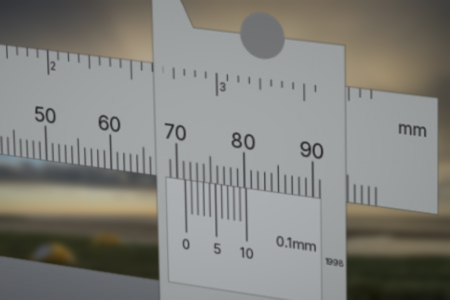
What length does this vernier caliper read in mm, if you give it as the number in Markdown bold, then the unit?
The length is **71.2** mm
